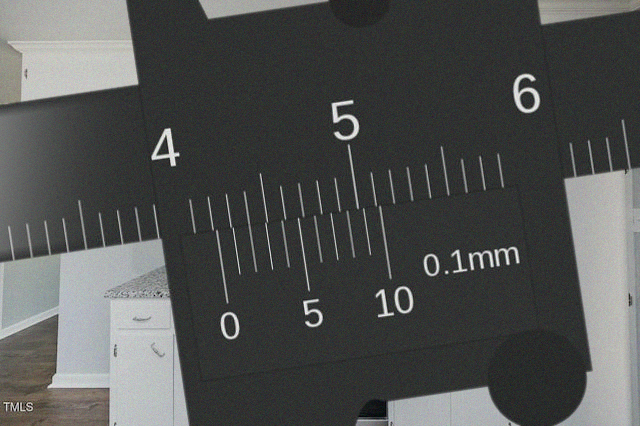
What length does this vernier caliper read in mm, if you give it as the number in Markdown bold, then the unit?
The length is **42.2** mm
